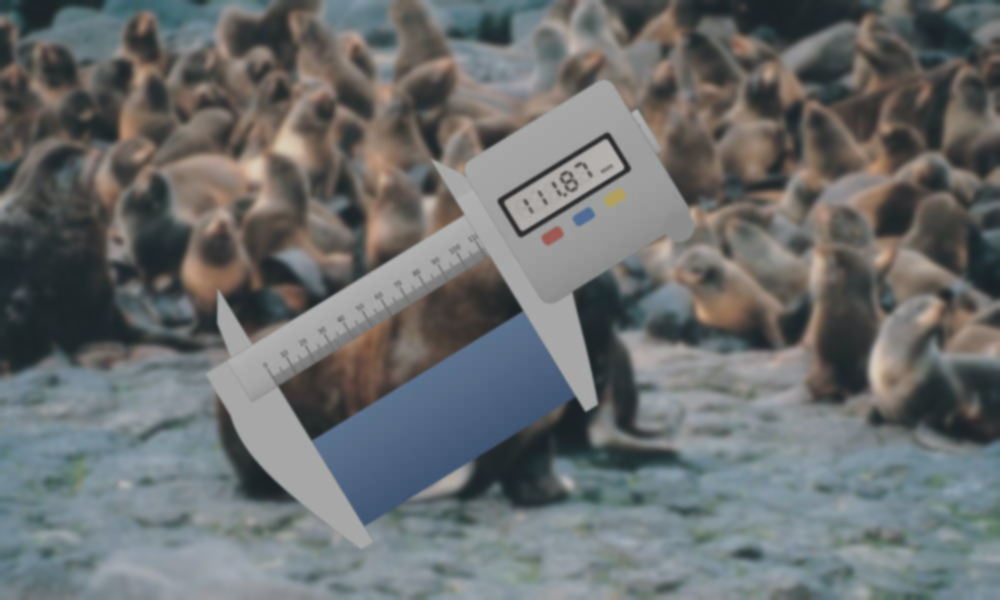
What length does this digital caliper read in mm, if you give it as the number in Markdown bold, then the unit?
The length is **111.87** mm
